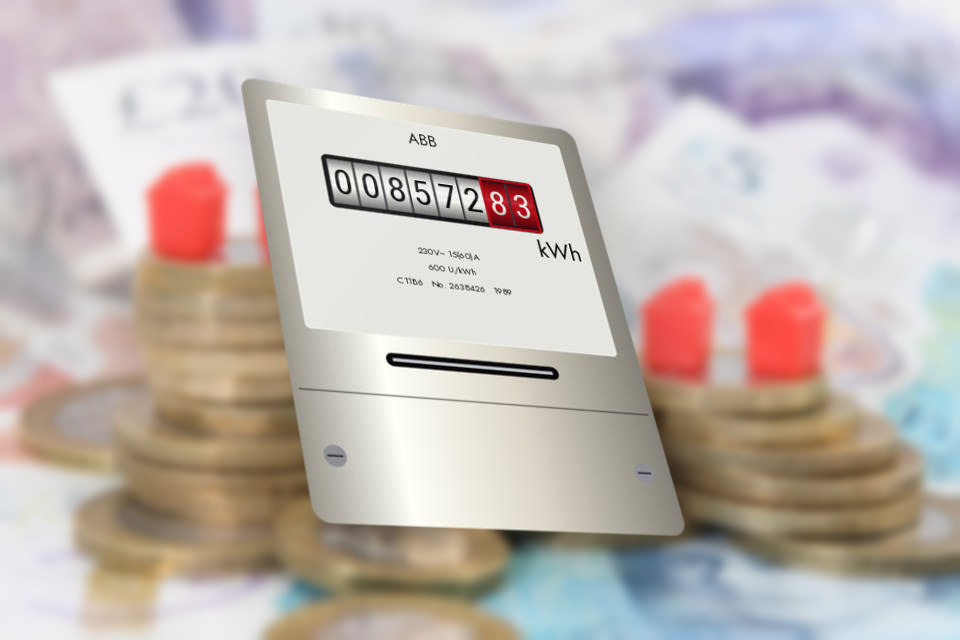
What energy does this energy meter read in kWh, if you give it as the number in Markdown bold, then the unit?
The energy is **8572.83** kWh
